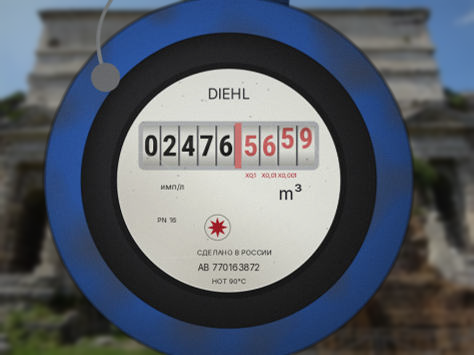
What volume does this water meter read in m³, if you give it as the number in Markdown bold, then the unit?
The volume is **2476.5659** m³
